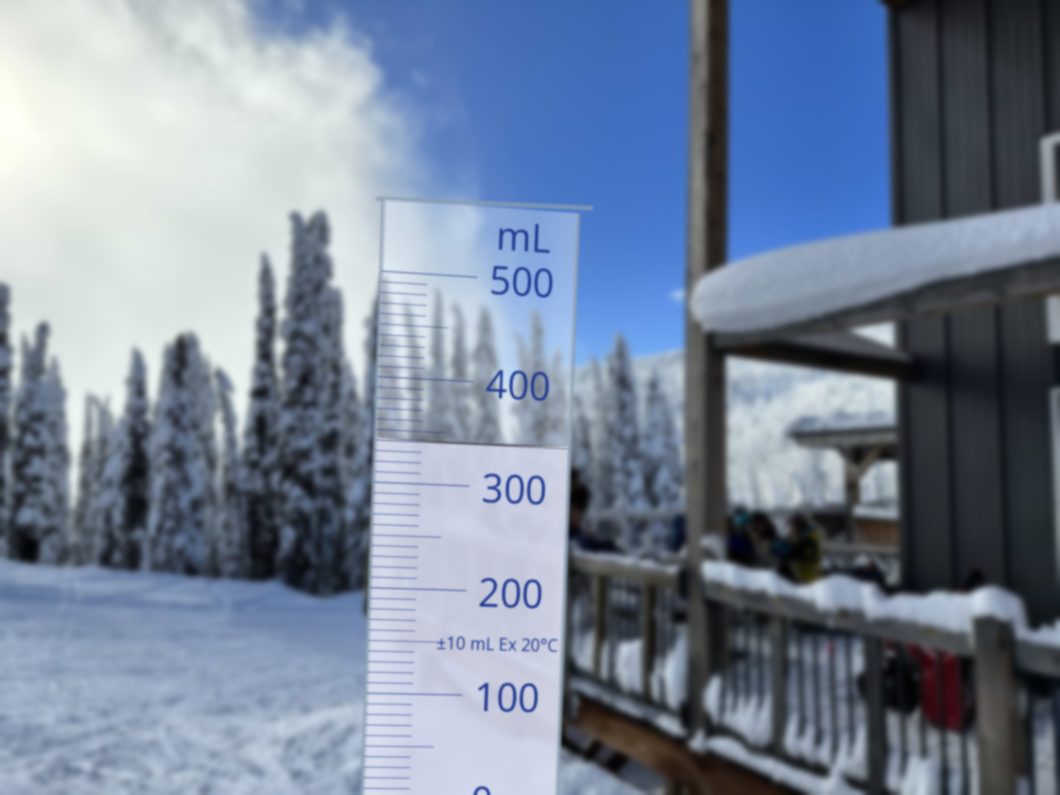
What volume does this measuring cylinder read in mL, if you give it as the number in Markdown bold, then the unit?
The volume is **340** mL
